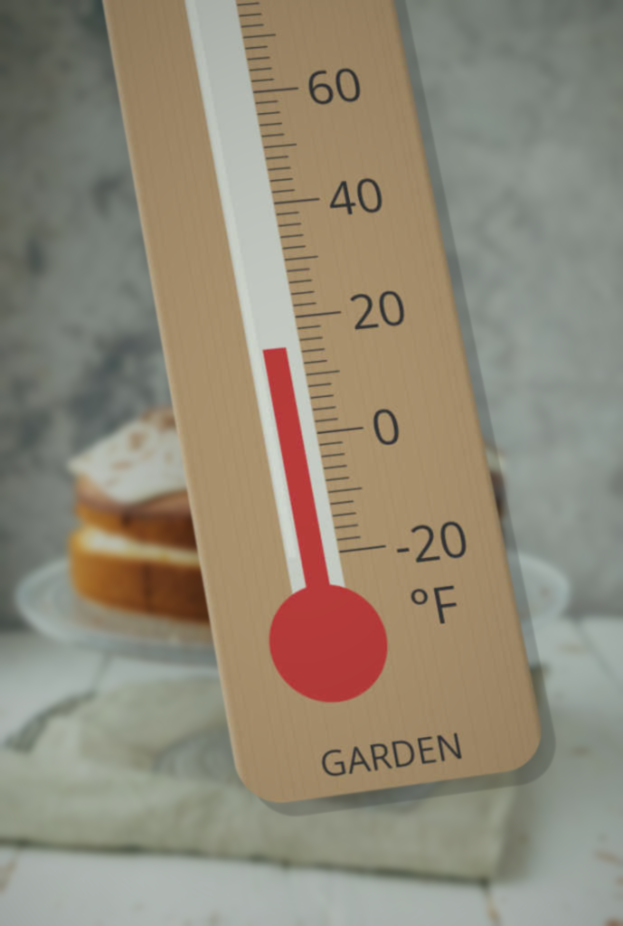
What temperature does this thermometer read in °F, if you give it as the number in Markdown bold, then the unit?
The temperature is **15** °F
